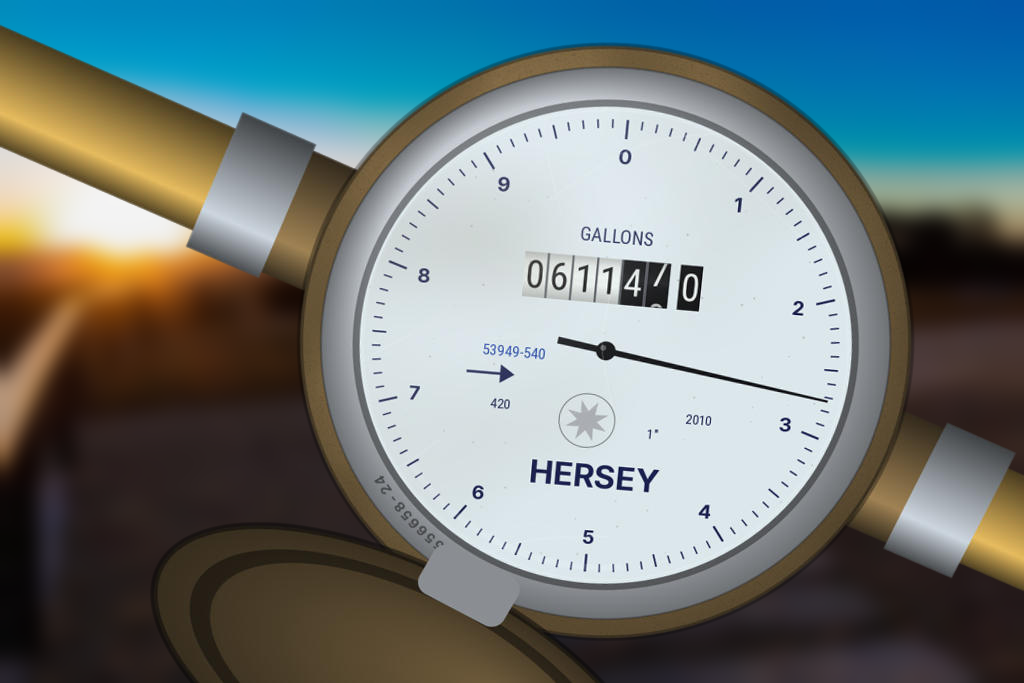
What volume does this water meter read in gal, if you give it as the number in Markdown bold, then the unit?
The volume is **611472.7** gal
